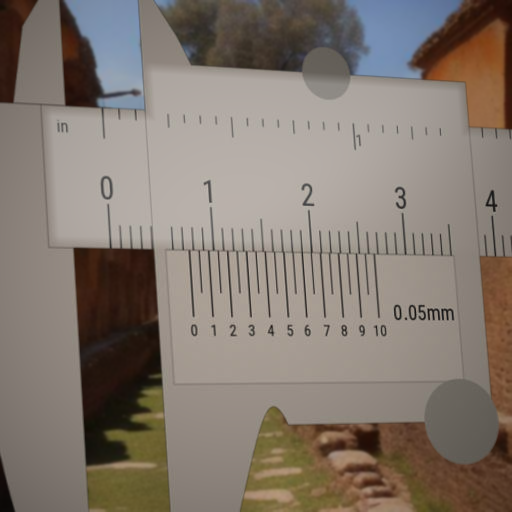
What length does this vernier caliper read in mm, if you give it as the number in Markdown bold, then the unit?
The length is **7.6** mm
